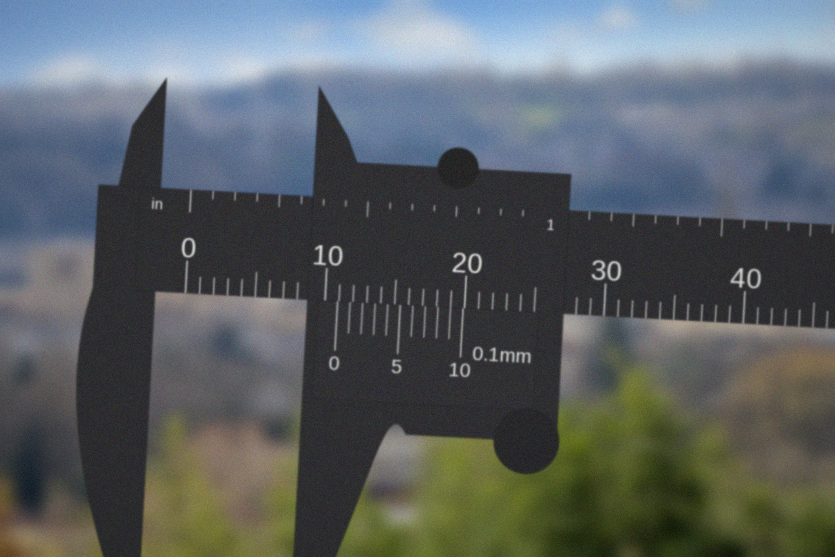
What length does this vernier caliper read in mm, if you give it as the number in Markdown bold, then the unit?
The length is **10.9** mm
